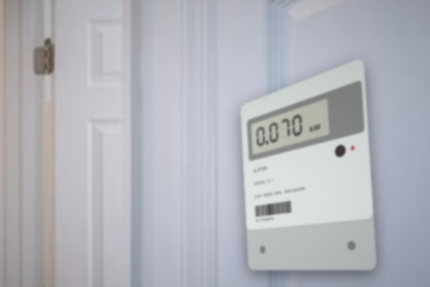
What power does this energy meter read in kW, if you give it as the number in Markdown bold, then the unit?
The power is **0.070** kW
